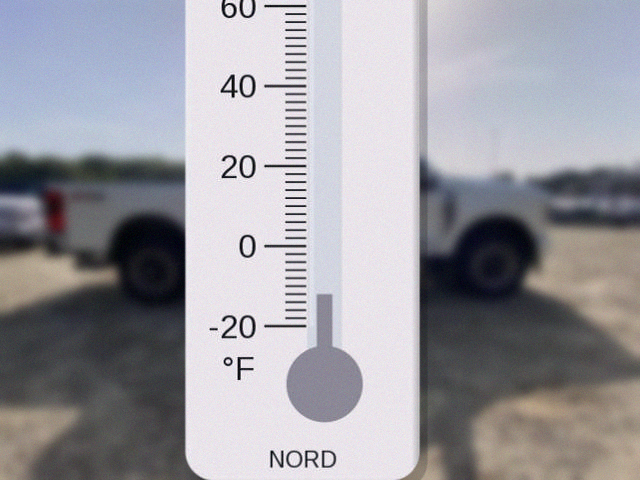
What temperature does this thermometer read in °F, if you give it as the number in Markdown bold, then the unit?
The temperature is **-12** °F
